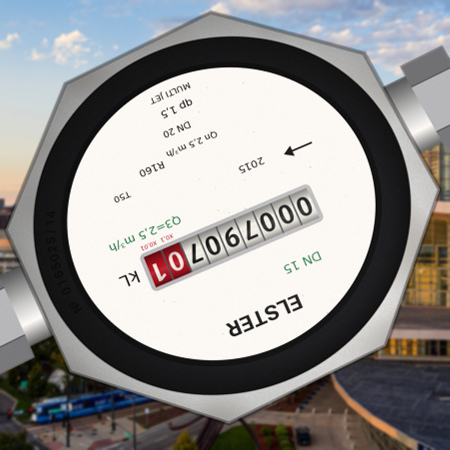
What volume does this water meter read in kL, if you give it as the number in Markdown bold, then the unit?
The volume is **7907.01** kL
